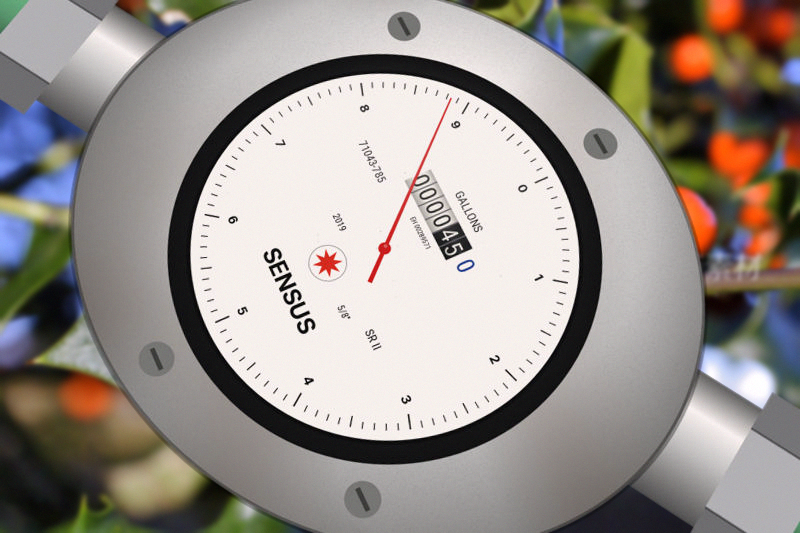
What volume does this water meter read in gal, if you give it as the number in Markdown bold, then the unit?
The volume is **448.8** gal
